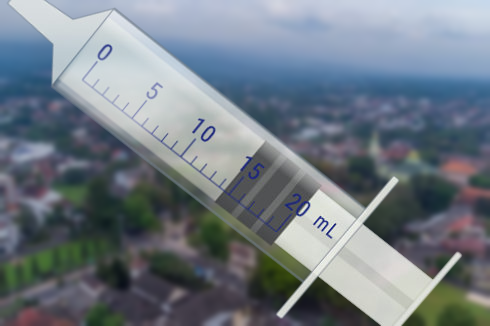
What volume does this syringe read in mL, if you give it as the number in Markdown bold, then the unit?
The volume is **14.5** mL
